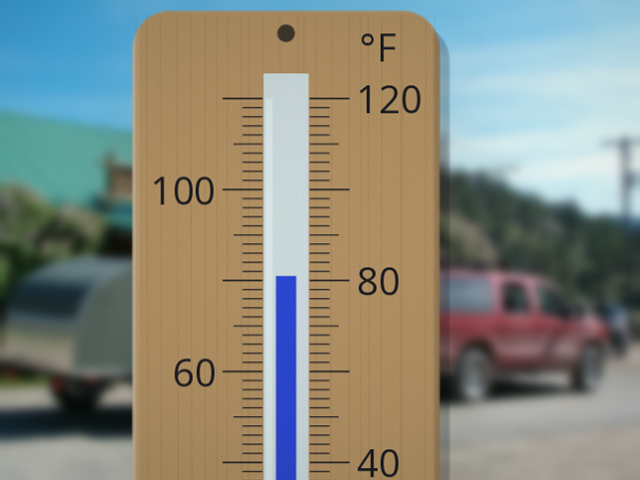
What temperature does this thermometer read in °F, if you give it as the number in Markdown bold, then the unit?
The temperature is **81** °F
